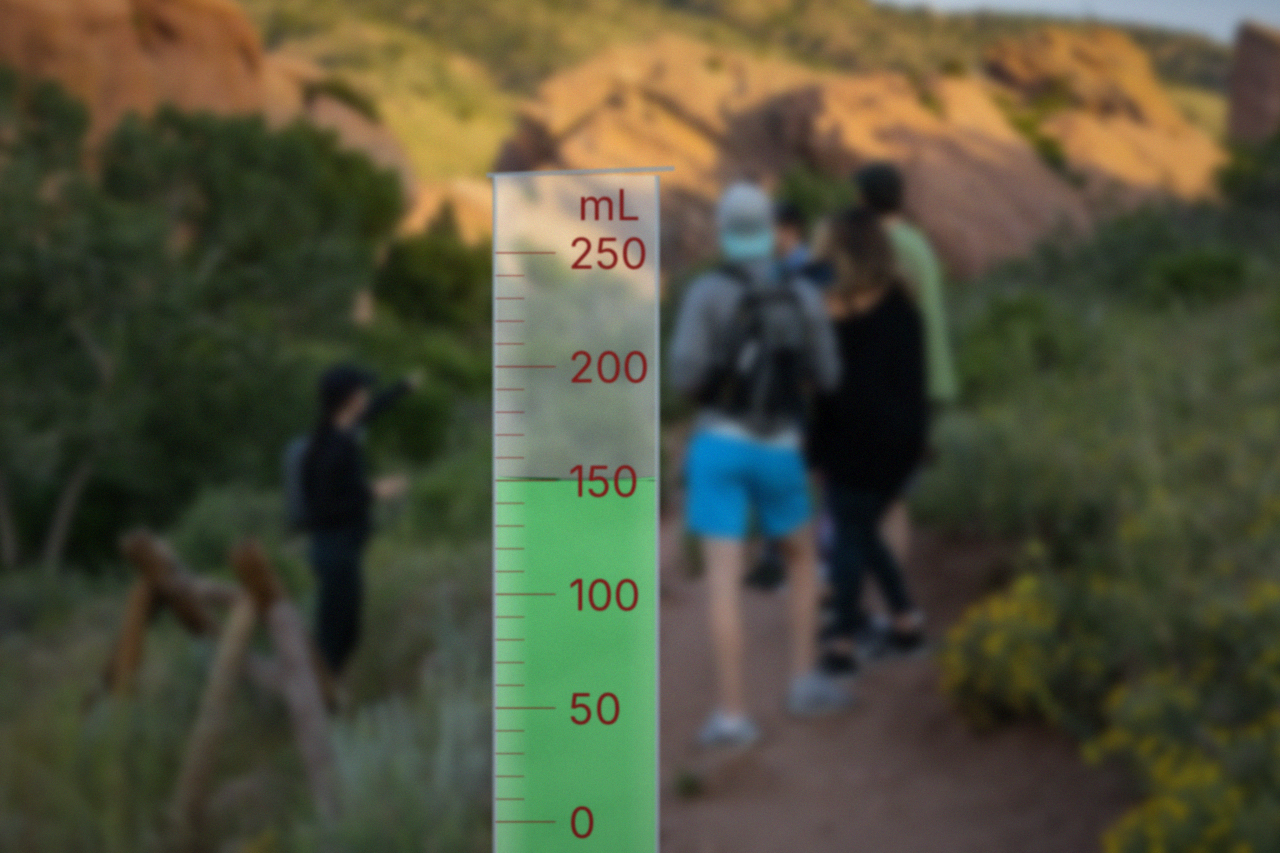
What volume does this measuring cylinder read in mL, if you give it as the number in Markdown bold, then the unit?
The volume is **150** mL
